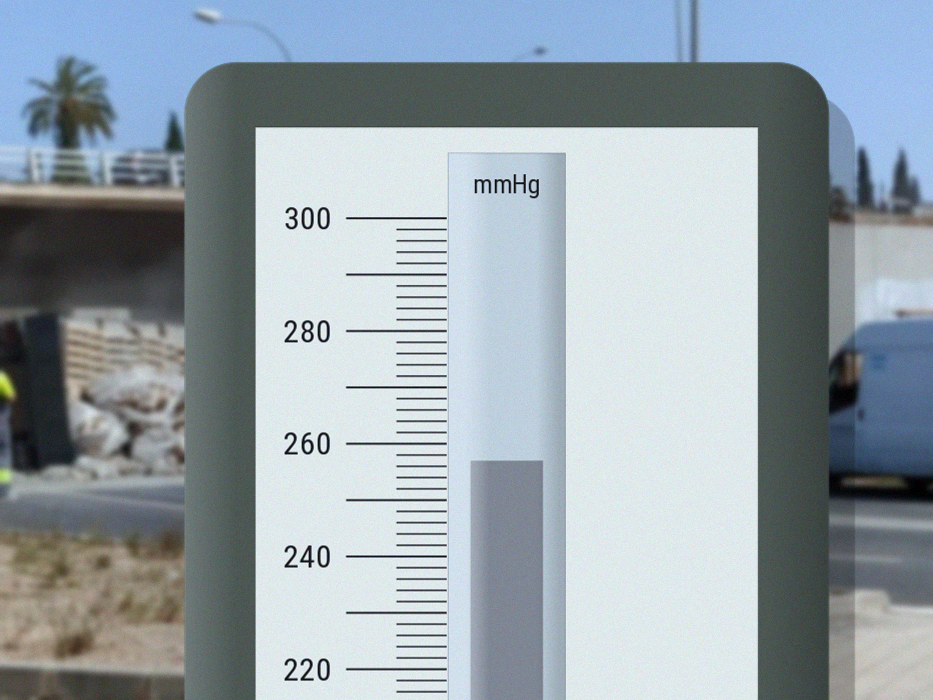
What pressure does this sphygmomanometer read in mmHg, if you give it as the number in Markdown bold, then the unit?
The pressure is **257** mmHg
